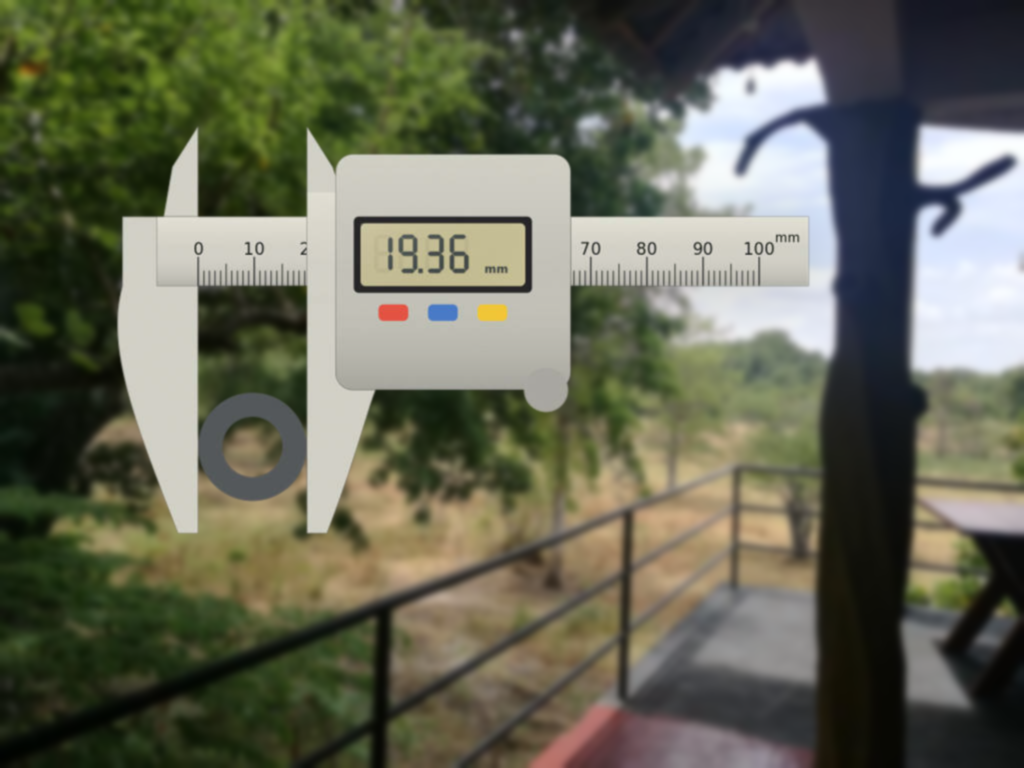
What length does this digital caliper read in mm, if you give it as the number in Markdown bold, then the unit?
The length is **19.36** mm
